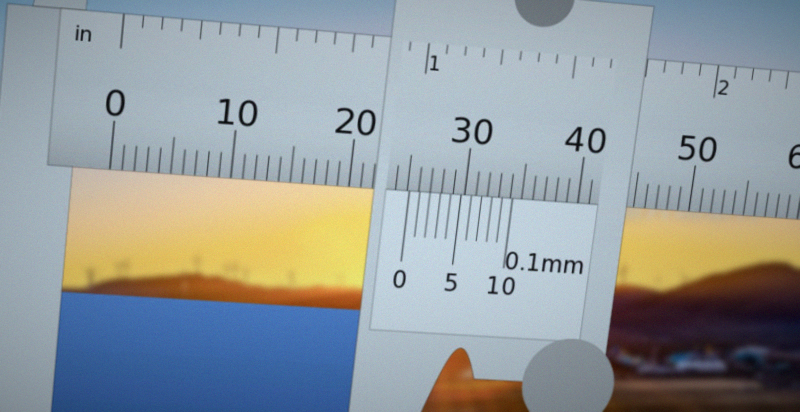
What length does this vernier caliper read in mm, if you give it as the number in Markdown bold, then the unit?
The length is **25.2** mm
